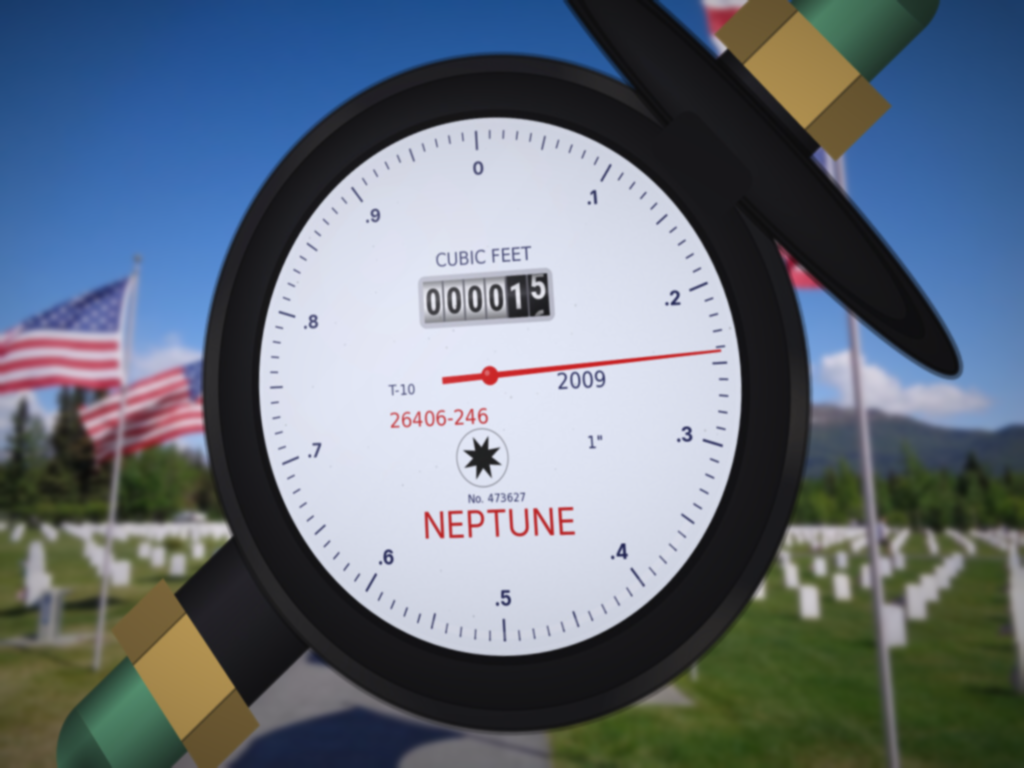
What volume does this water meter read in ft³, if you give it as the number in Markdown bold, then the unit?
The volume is **15.24** ft³
